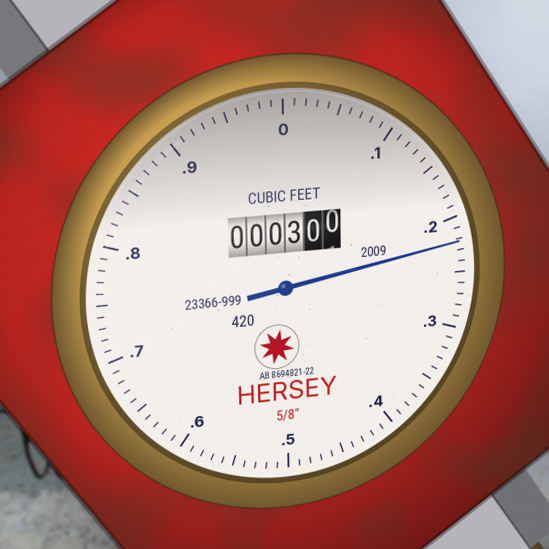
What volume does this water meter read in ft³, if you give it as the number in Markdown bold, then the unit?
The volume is **300.22** ft³
